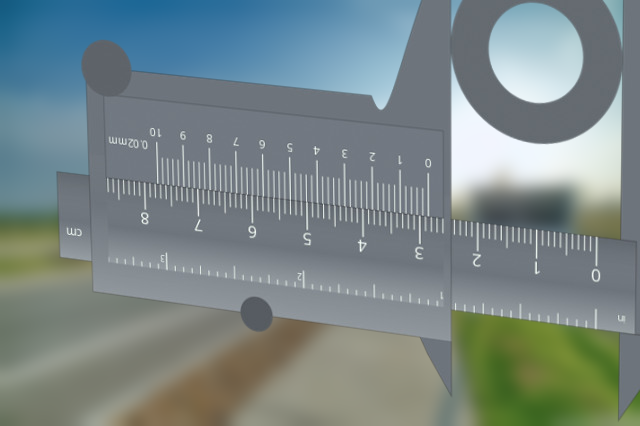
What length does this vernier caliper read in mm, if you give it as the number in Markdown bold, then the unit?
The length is **28.5** mm
